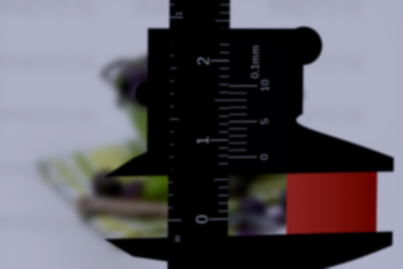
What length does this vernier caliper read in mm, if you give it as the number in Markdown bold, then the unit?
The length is **7.8** mm
